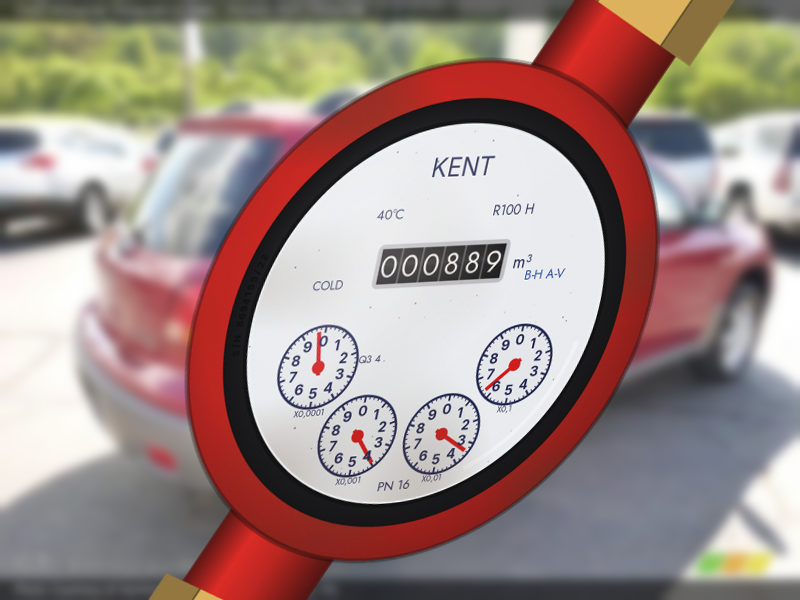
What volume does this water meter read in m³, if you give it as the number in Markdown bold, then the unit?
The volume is **889.6339** m³
